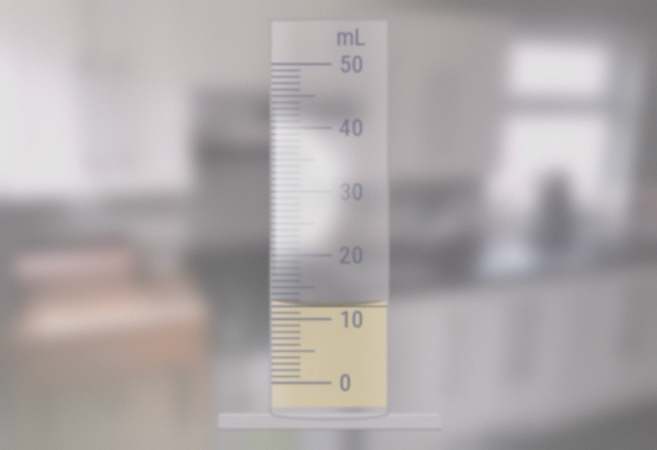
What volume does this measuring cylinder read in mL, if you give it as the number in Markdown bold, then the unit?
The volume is **12** mL
